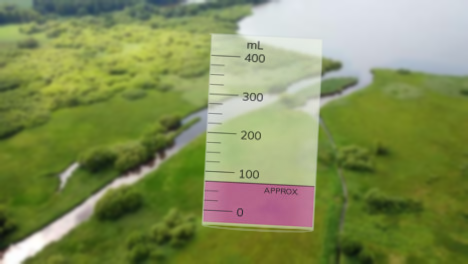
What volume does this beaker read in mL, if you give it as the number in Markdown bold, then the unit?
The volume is **75** mL
